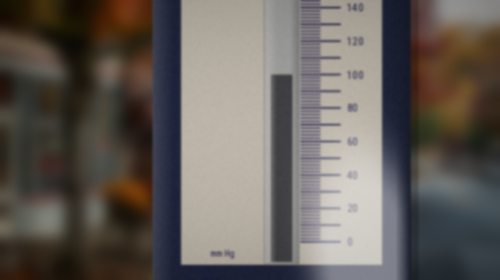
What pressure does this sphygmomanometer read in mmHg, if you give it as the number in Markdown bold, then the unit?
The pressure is **100** mmHg
